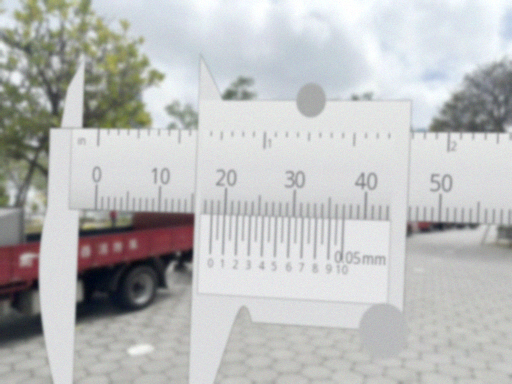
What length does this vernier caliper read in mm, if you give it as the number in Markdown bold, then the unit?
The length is **18.0** mm
